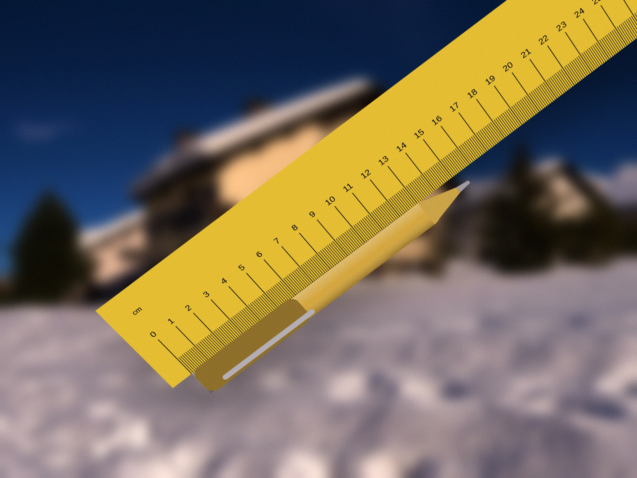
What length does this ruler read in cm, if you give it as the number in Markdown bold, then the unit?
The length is **15.5** cm
